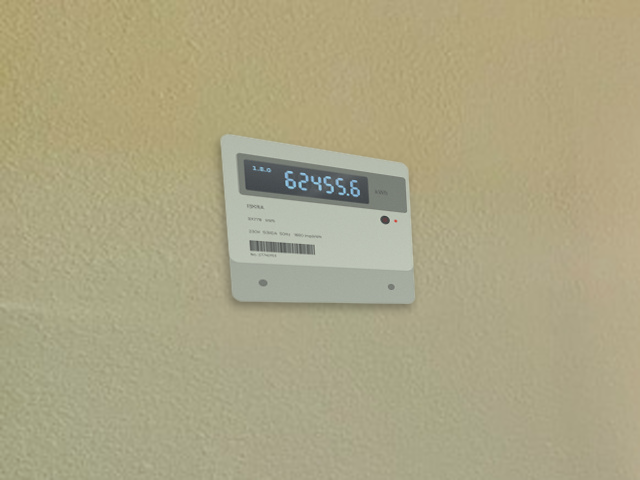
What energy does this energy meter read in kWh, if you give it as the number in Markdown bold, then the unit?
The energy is **62455.6** kWh
